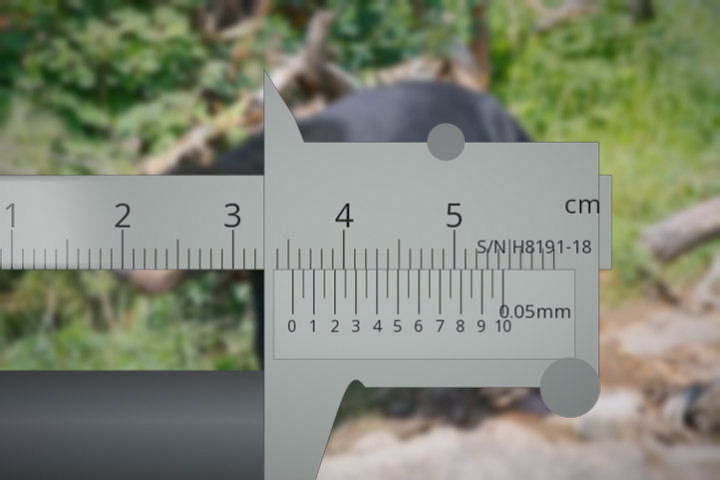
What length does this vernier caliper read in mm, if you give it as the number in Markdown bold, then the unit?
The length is **35.4** mm
